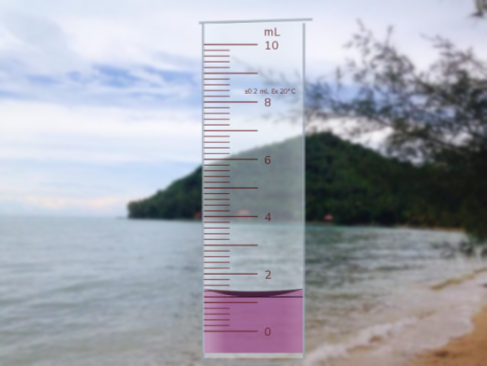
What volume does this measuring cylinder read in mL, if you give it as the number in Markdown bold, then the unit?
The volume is **1.2** mL
